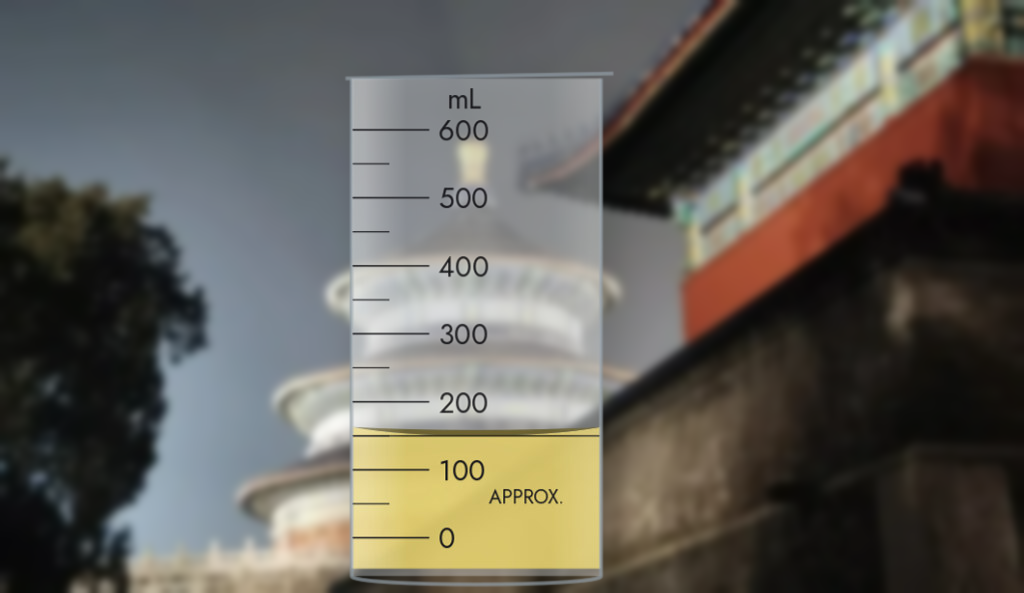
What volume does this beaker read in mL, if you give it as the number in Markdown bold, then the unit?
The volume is **150** mL
